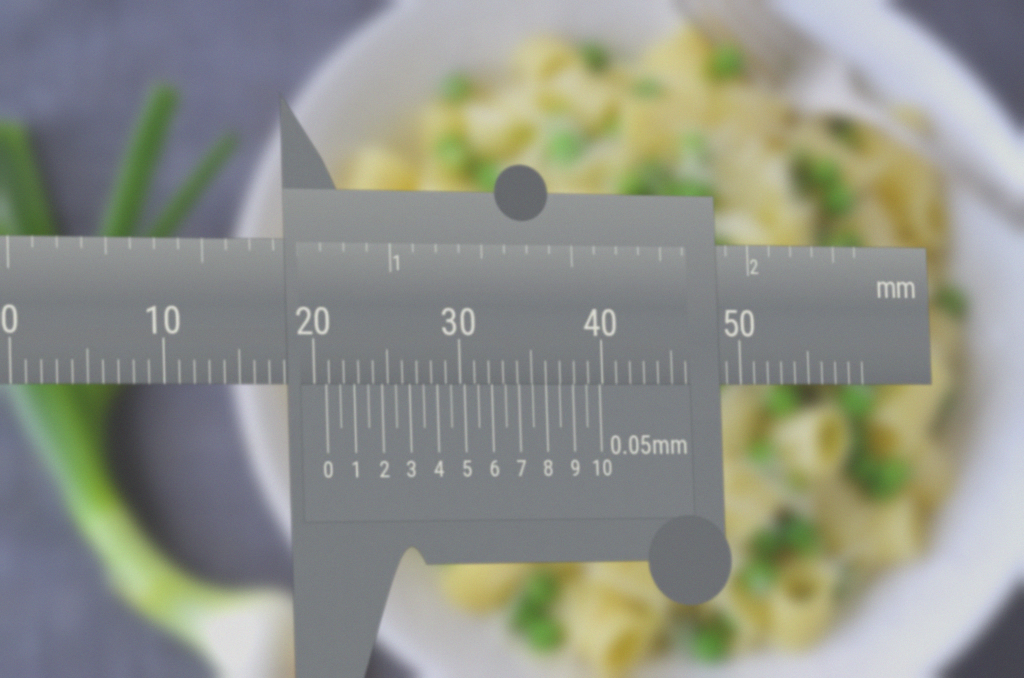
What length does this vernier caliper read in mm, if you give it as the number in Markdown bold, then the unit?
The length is **20.8** mm
